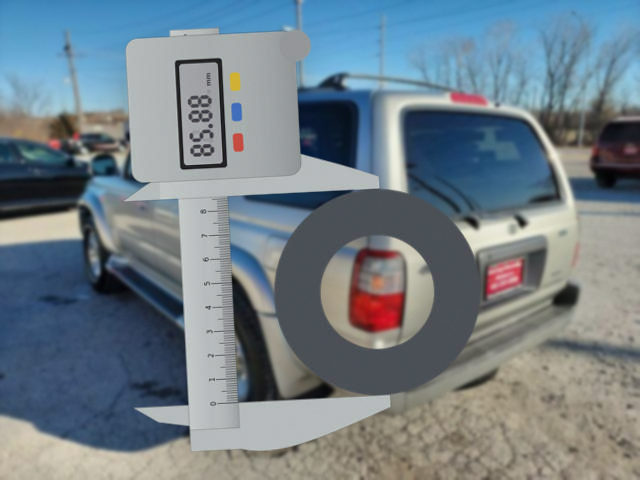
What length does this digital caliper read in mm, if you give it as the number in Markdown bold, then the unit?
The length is **85.88** mm
